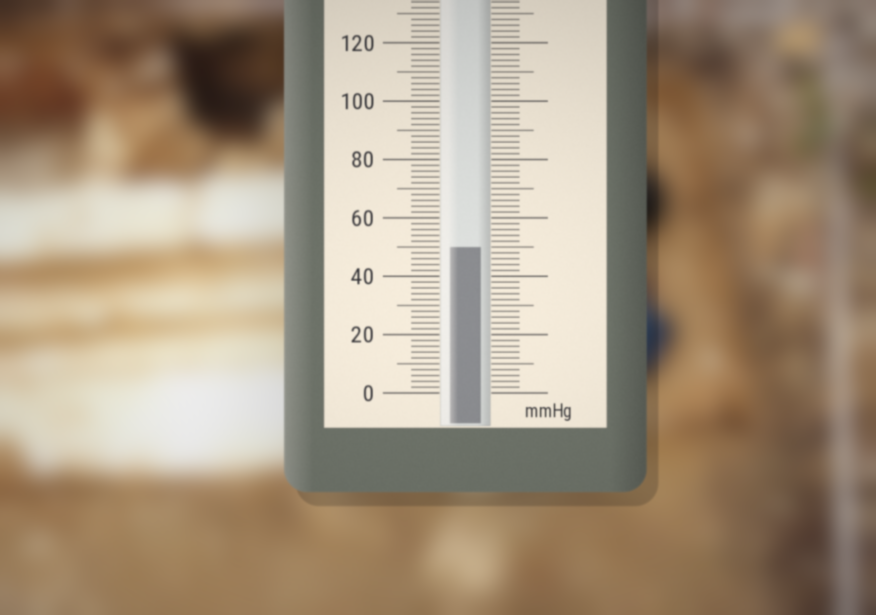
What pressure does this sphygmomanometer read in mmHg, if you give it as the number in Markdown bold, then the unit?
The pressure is **50** mmHg
